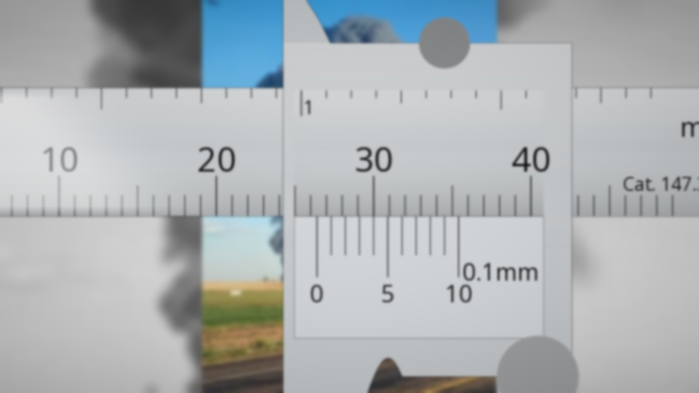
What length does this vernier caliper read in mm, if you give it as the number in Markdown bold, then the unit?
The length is **26.4** mm
